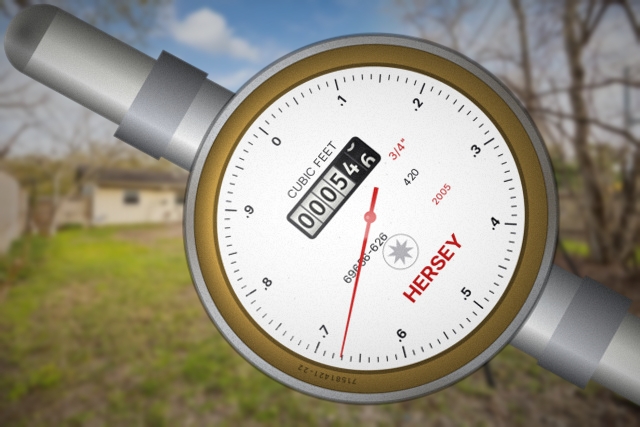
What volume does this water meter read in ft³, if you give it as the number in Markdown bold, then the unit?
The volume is **545.67** ft³
